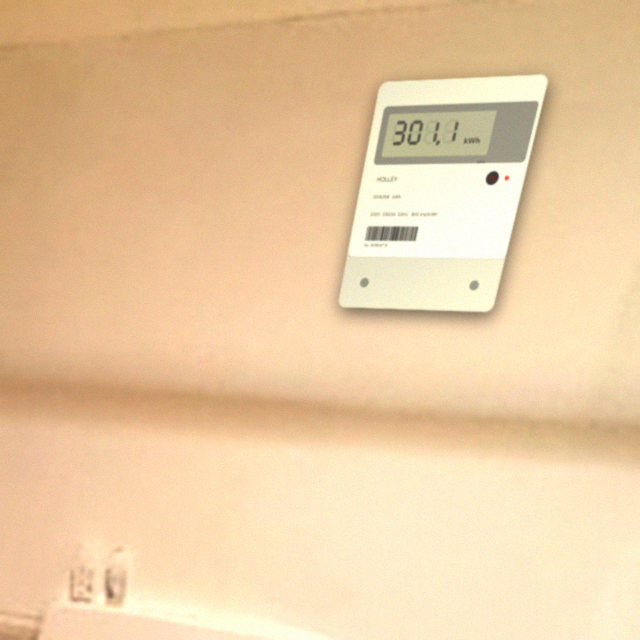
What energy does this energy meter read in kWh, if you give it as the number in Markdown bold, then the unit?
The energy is **301.1** kWh
